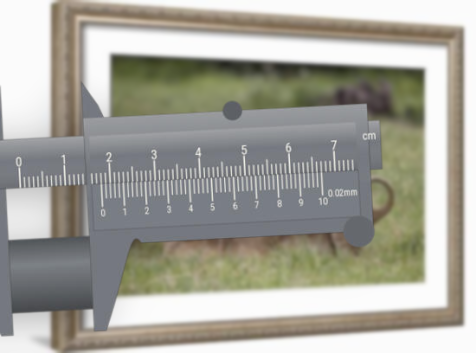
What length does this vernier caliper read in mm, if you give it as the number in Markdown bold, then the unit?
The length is **18.0** mm
